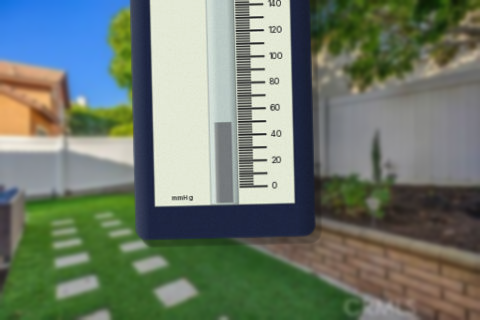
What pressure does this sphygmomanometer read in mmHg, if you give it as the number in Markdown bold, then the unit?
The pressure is **50** mmHg
